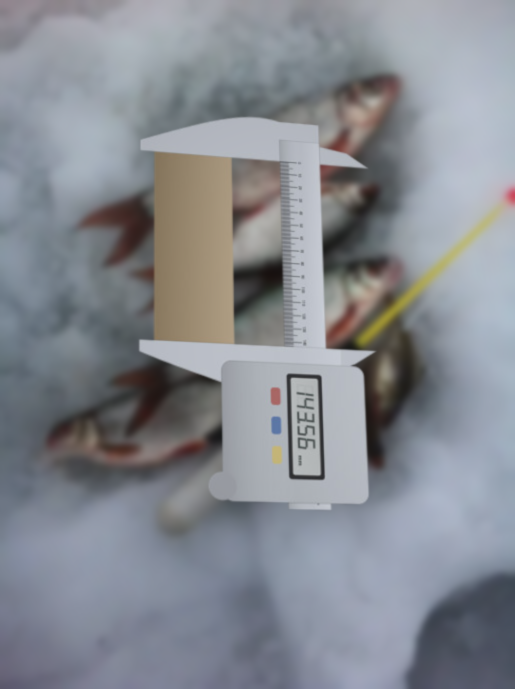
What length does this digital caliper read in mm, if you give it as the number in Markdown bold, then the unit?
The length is **143.56** mm
